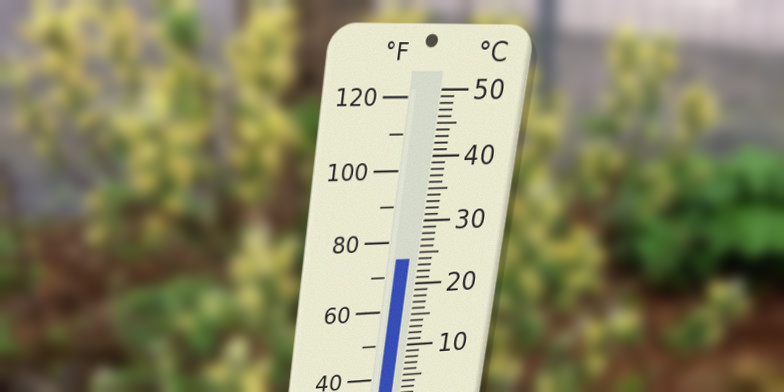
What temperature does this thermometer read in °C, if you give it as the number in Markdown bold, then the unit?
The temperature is **24** °C
